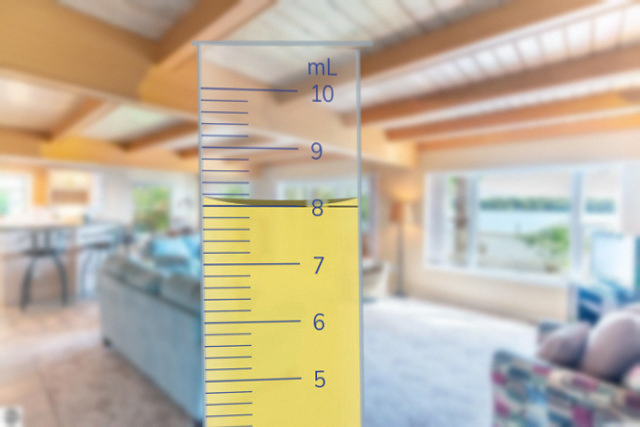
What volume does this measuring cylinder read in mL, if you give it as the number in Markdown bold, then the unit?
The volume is **8** mL
